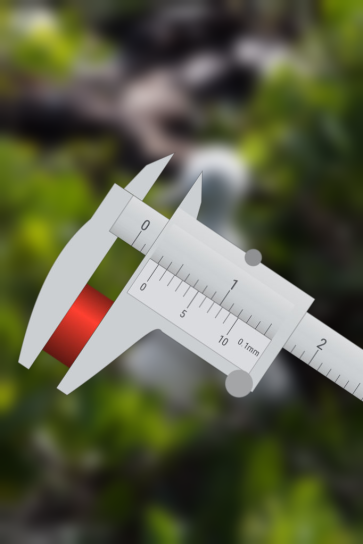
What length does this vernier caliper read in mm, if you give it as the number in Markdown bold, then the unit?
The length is **3.1** mm
